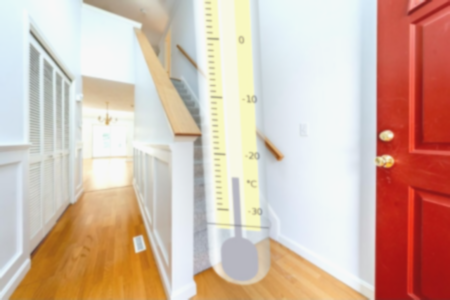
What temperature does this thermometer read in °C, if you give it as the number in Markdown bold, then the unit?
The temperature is **-24** °C
